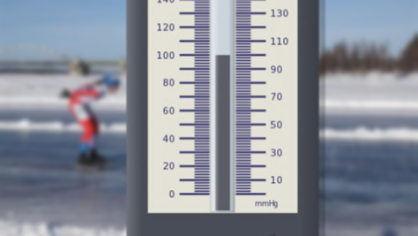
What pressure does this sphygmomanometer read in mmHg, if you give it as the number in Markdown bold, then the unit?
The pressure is **100** mmHg
